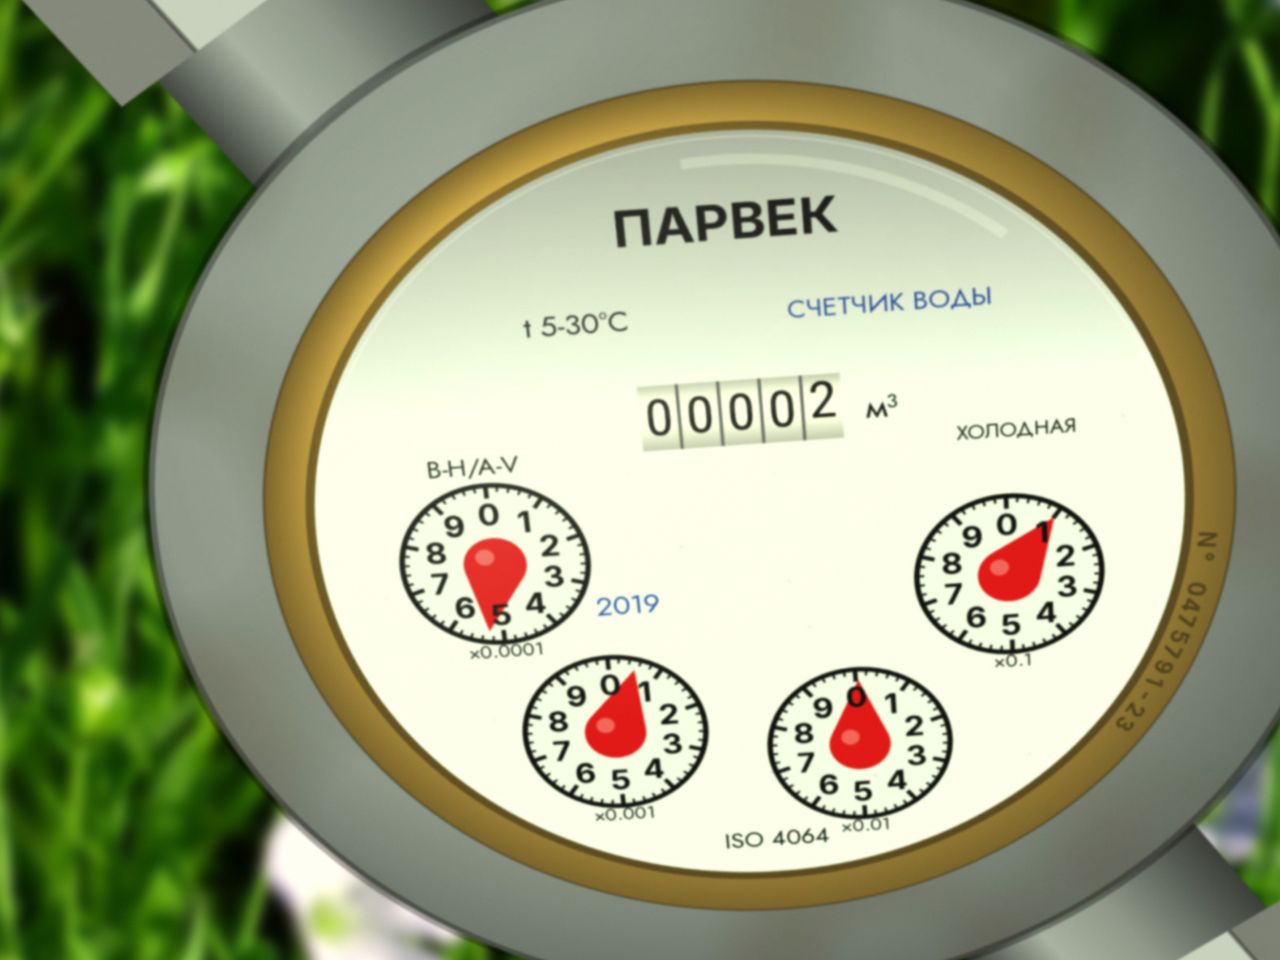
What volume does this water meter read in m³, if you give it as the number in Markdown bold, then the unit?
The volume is **2.1005** m³
